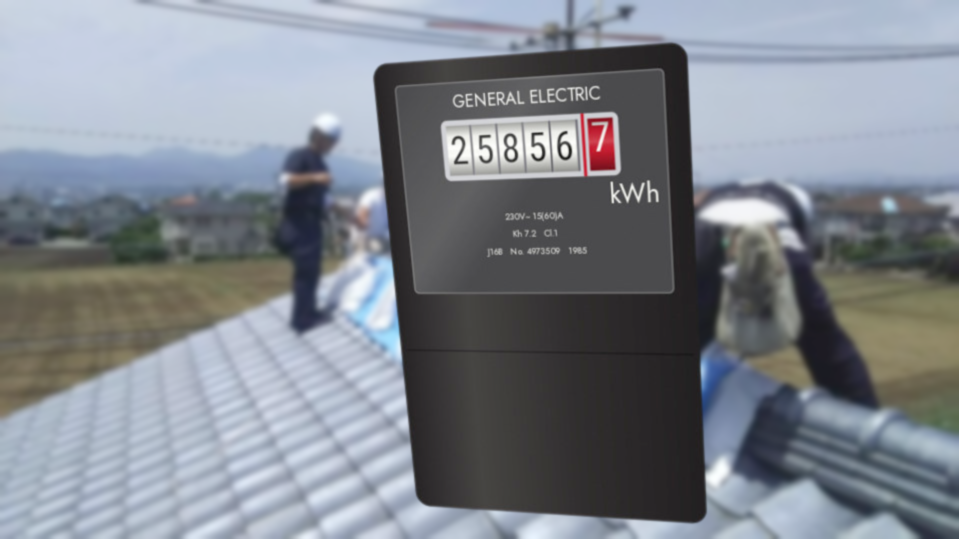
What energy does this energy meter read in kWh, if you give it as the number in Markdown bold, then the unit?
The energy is **25856.7** kWh
